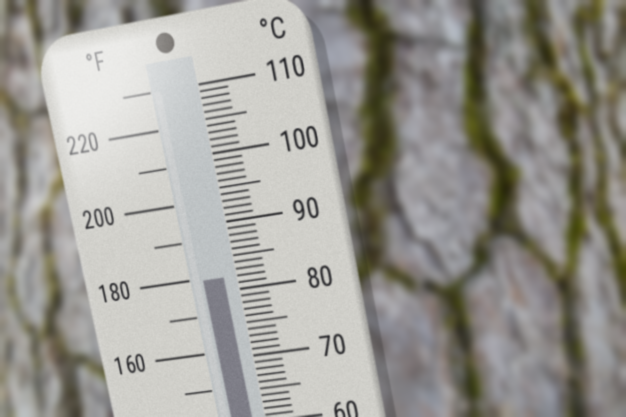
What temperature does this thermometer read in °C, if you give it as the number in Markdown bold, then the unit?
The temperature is **82** °C
